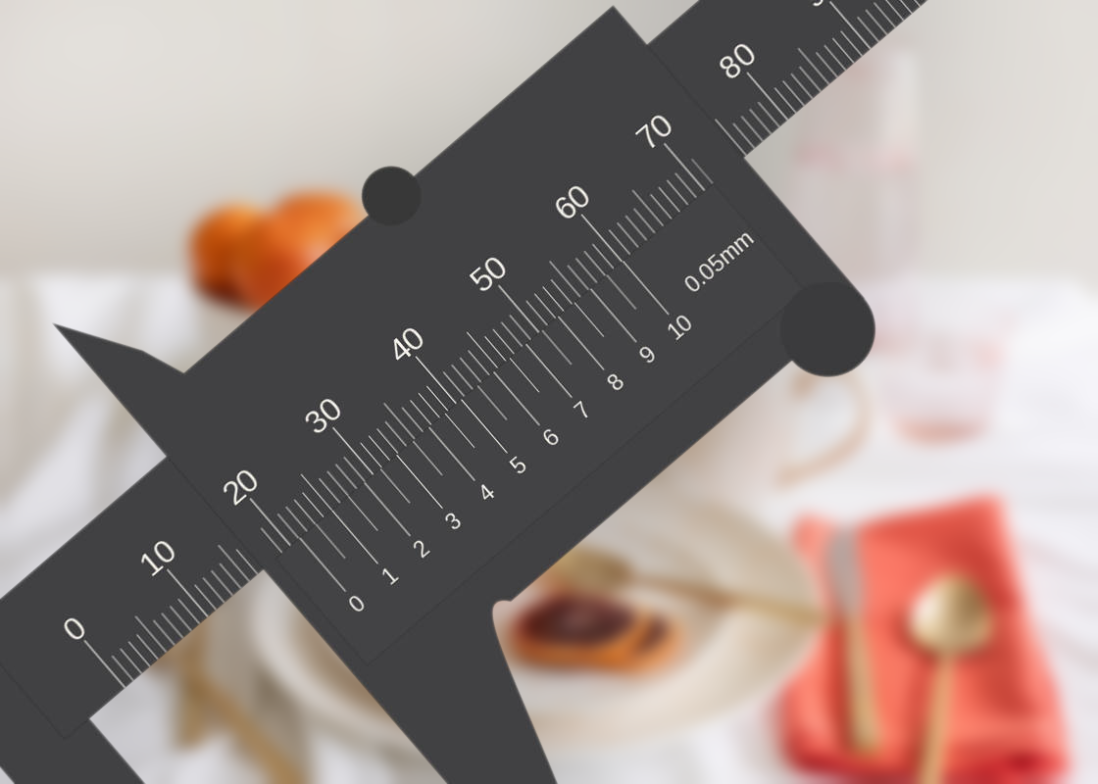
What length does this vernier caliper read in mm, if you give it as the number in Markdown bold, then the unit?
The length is **21.1** mm
